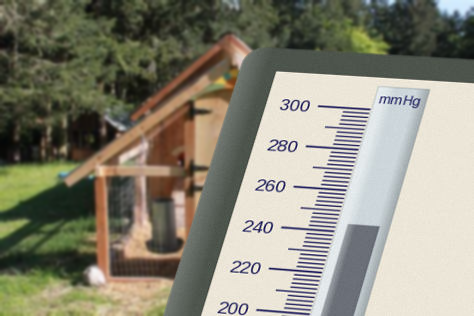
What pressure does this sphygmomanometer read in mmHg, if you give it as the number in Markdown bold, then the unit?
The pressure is **244** mmHg
